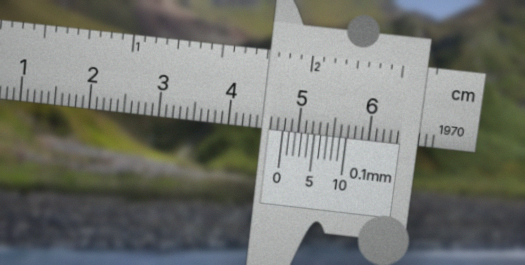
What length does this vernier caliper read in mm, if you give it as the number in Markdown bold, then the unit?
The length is **47.8** mm
